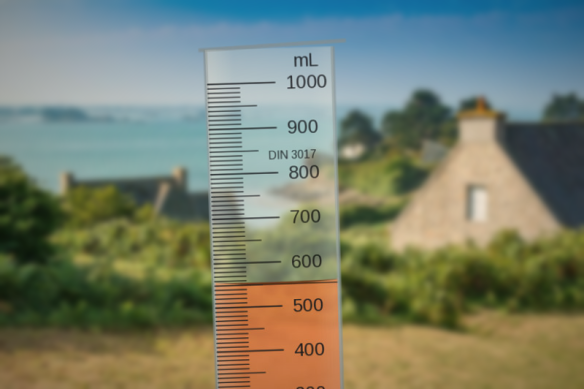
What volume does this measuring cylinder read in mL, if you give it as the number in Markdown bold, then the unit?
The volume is **550** mL
